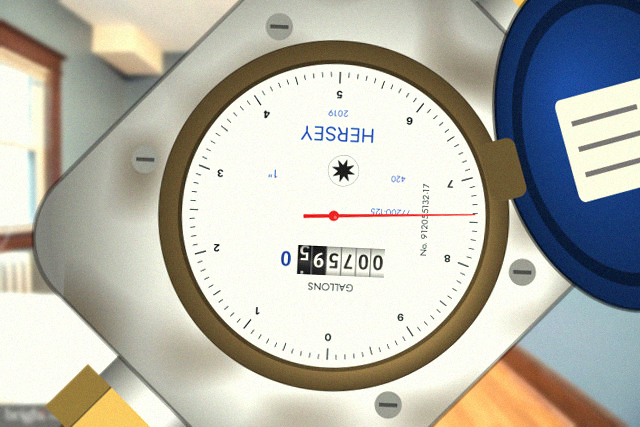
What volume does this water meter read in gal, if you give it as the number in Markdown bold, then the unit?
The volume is **75947.4** gal
